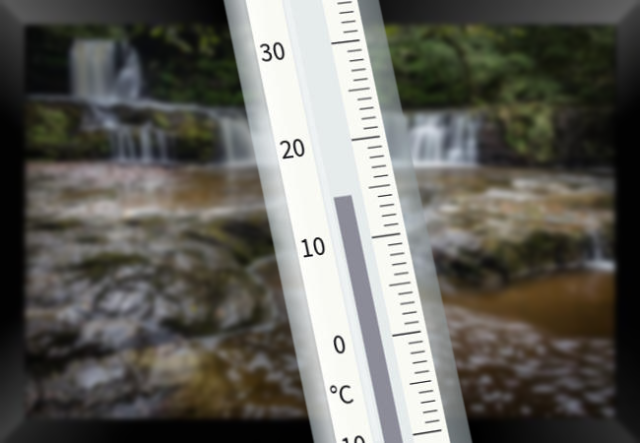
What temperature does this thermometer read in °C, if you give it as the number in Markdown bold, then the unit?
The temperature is **14.5** °C
